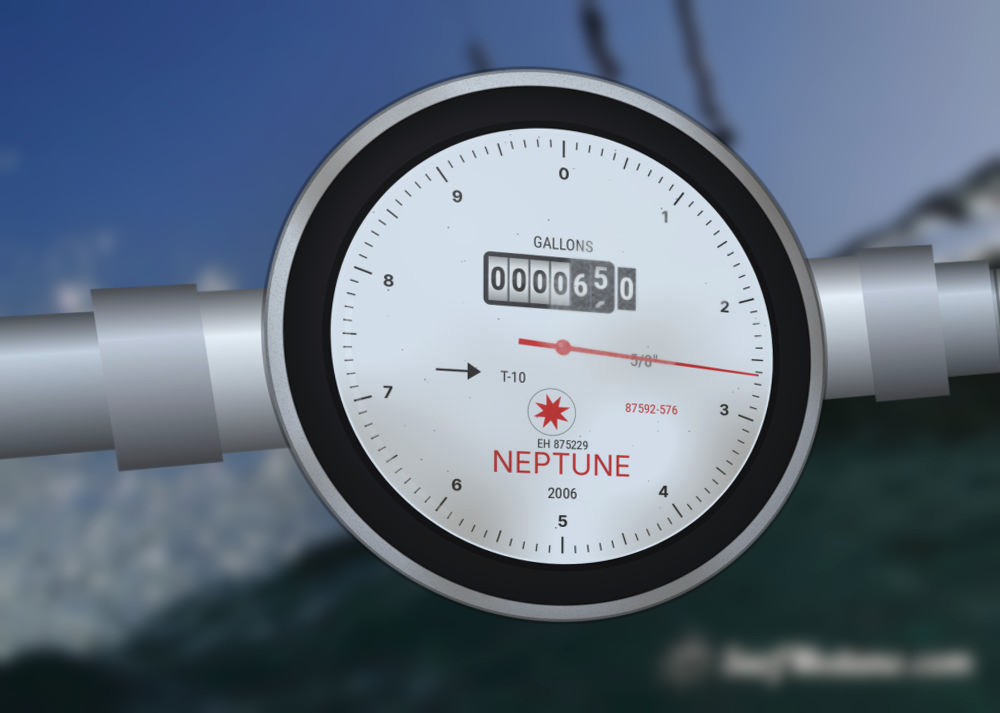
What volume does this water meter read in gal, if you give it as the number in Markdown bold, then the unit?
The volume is **652.6** gal
